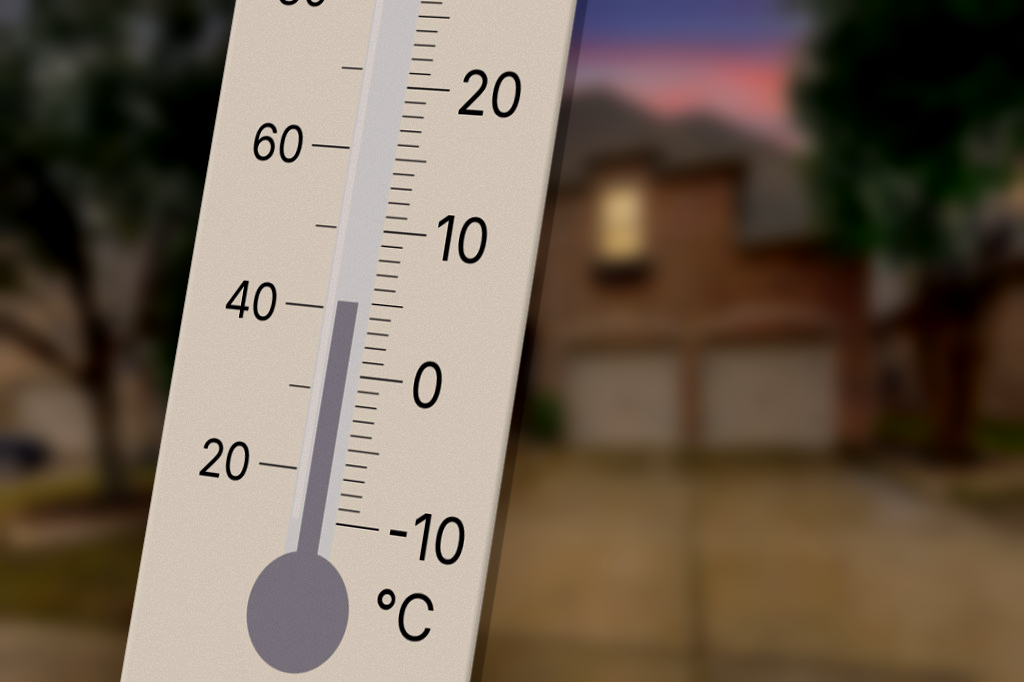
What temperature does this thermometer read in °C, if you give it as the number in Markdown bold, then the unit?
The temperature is **5** °C
